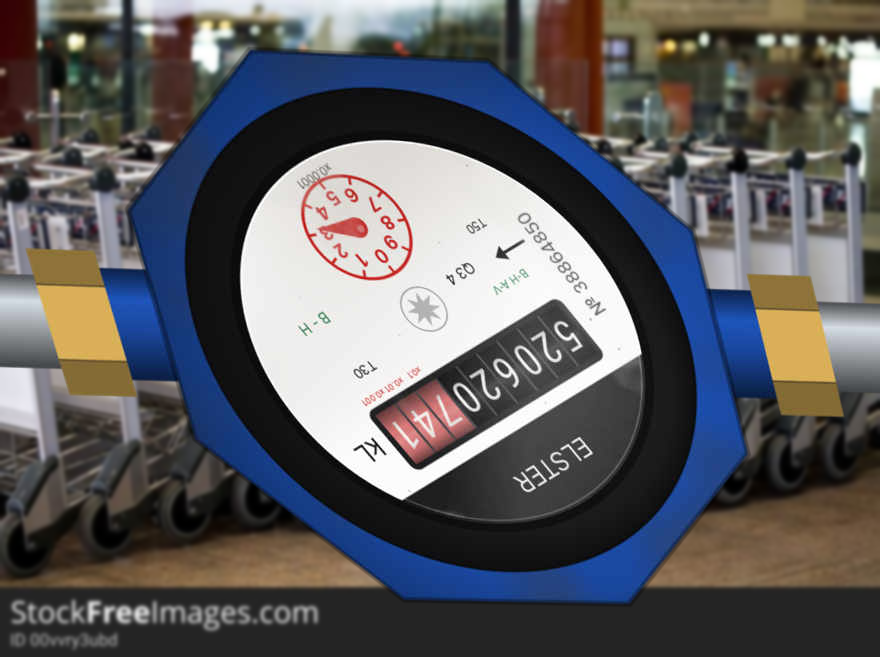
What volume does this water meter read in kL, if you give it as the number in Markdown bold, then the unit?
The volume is **520620.7413** kL
